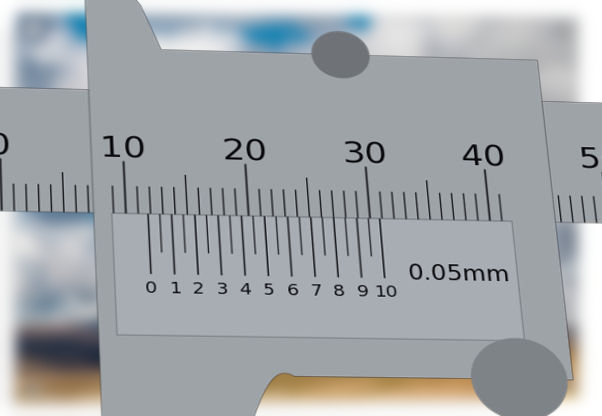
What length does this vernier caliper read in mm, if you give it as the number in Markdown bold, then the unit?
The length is **11.8** mm
